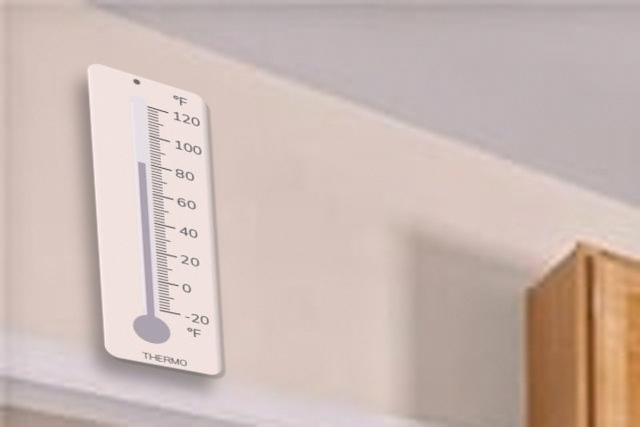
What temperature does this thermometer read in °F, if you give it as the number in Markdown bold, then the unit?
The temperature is **80** °F
